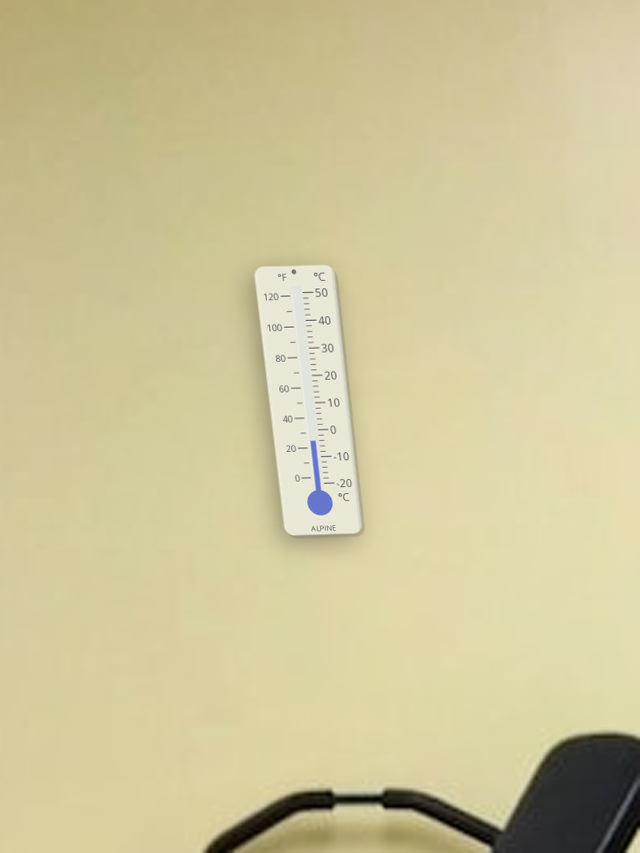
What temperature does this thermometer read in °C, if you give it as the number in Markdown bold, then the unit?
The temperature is **-4** °C
